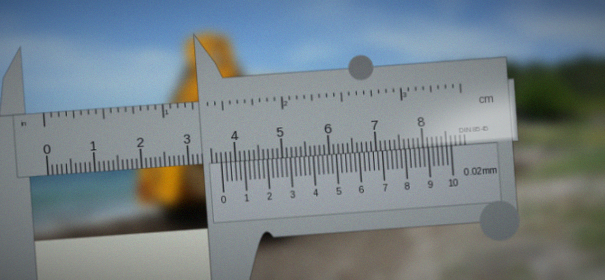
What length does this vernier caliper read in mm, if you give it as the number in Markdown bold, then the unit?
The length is **37.0** mm
